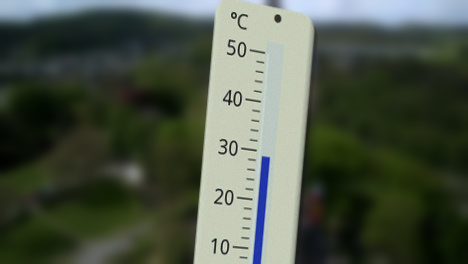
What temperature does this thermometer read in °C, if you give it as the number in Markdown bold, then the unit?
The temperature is **29** °C
